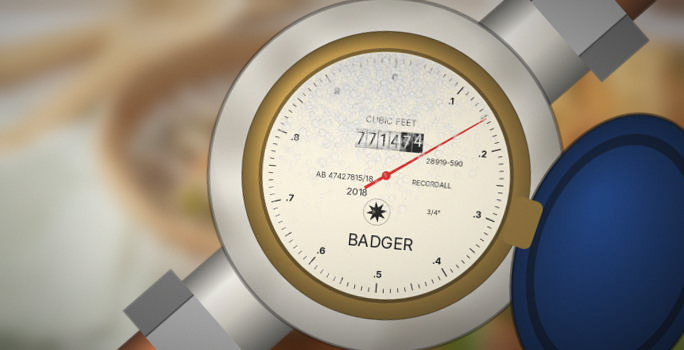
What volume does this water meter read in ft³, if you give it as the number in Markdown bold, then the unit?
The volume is **771474.15** ft³
